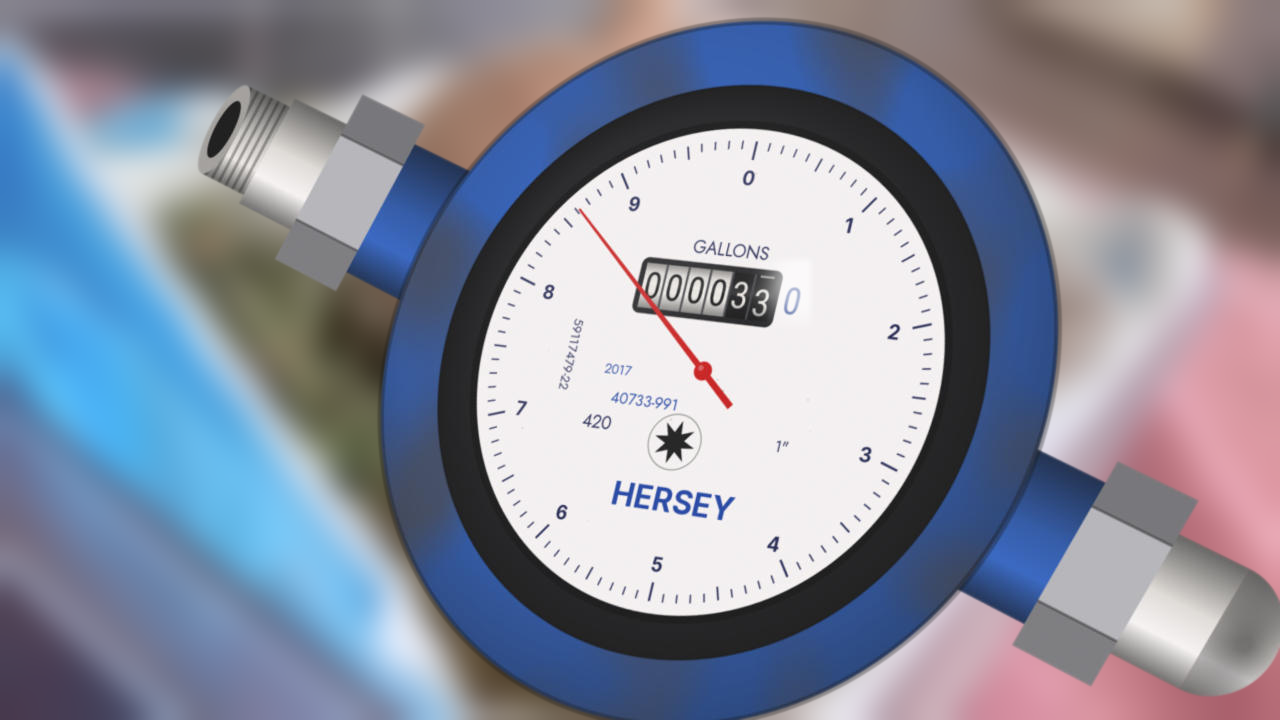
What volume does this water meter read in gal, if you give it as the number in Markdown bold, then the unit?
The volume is **328.6** gal
